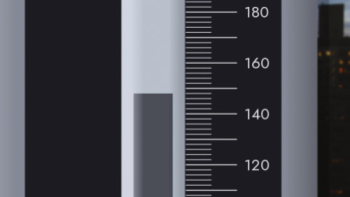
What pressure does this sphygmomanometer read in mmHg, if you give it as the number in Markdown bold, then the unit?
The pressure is **148** mmHg
